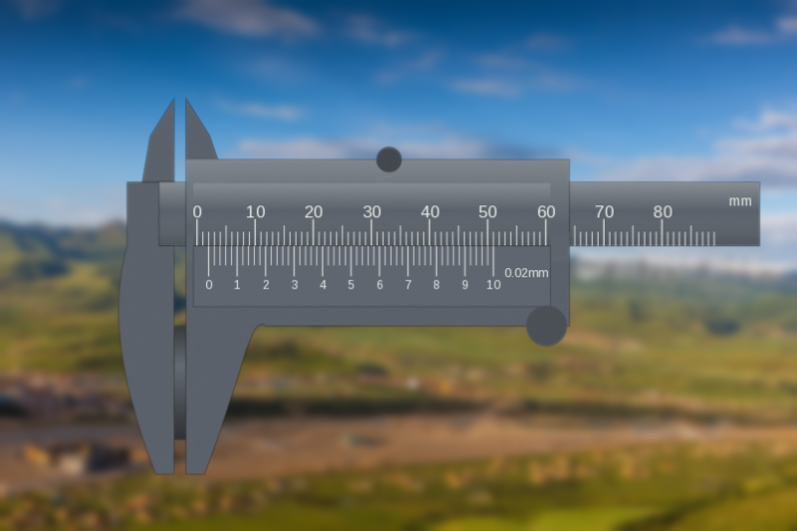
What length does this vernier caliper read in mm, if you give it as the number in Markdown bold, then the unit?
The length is **2.0** mm
